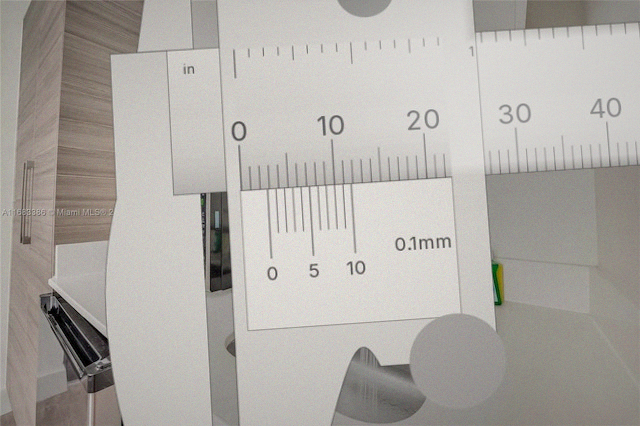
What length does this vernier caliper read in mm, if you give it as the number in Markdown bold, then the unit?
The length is **2.8** mm
